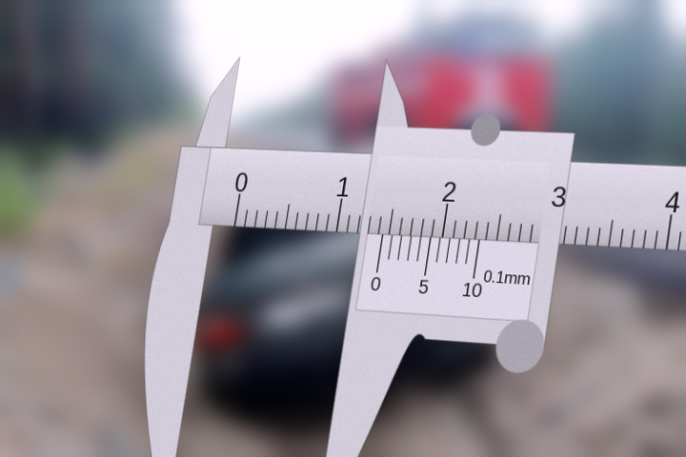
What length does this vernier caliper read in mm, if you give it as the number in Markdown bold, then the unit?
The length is **14.4** mm
